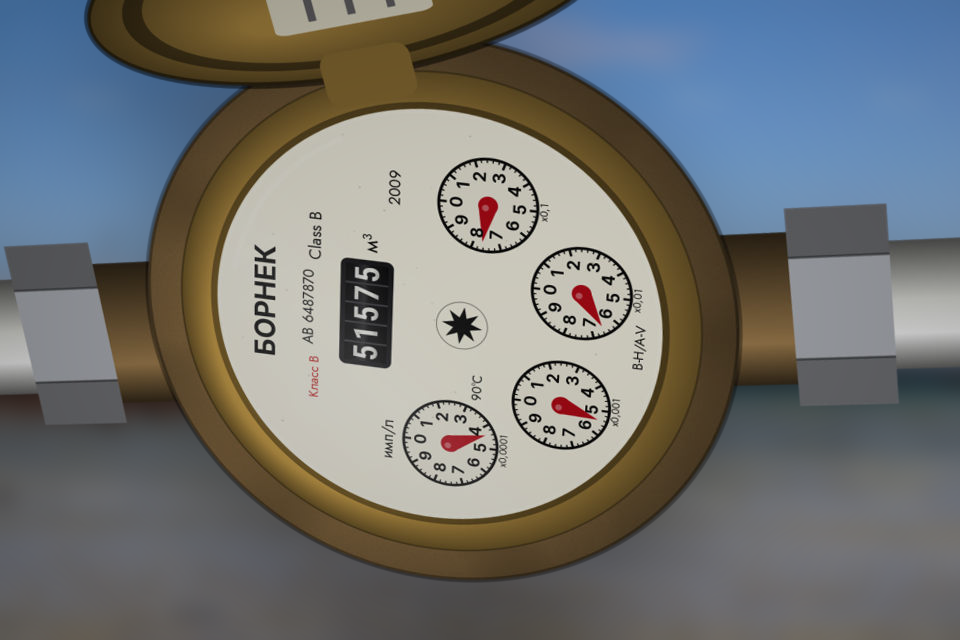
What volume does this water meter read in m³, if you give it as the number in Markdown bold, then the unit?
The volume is **51575.7654** m³
